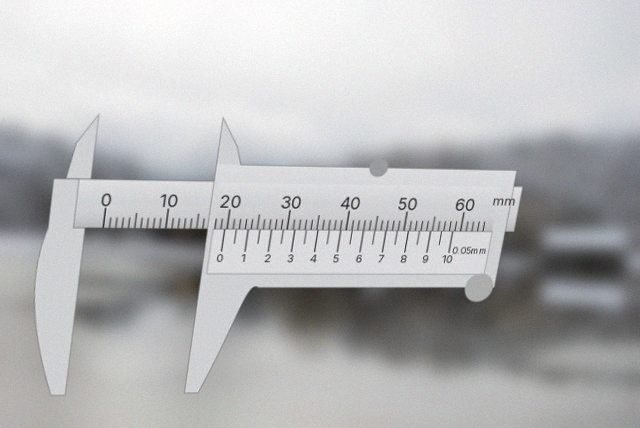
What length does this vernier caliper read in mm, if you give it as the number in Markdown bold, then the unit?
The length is **19.6** mm
